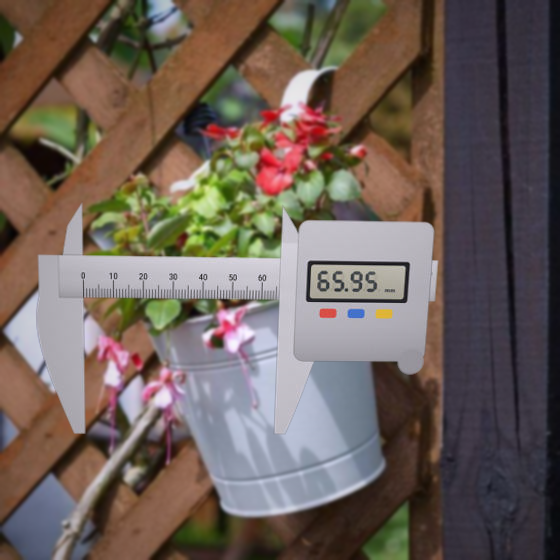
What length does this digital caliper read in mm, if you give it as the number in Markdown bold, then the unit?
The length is **65.95** mm
